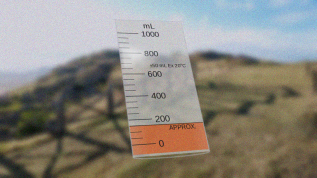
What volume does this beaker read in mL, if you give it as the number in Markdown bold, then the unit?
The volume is **150** mL
